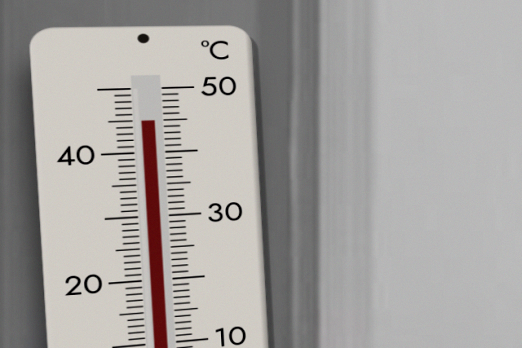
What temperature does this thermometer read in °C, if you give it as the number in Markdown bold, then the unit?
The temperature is **45** °C
